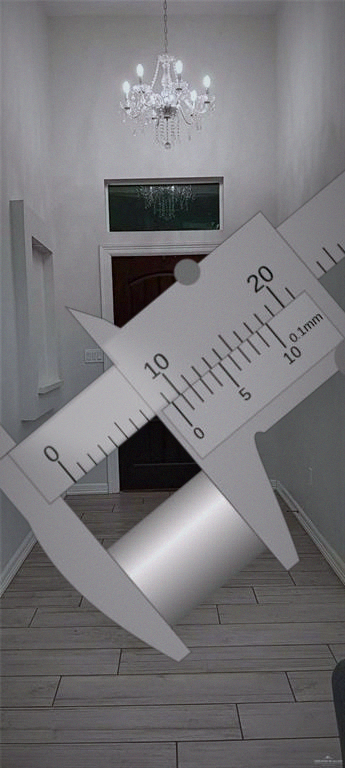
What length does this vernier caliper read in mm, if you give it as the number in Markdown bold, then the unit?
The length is **9.2** mm
